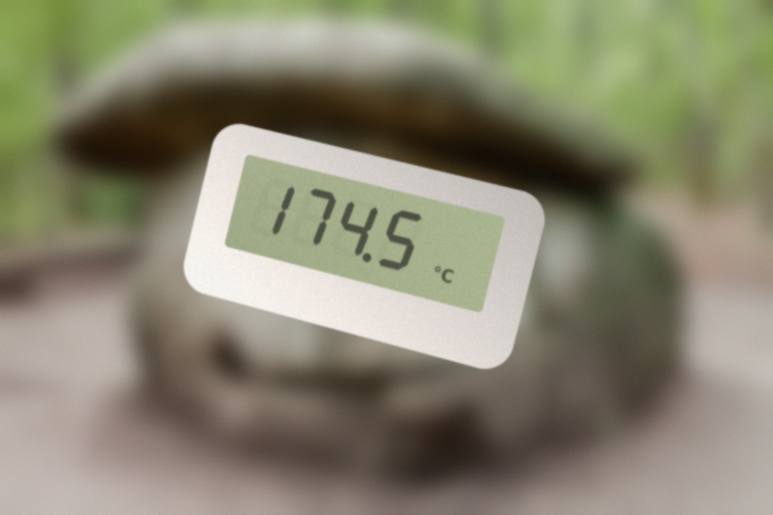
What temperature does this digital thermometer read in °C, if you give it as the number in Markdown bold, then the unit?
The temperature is **174.5** °C
